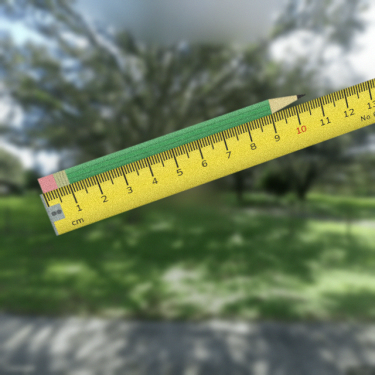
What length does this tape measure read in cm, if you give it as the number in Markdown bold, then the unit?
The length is **10.5** cm
